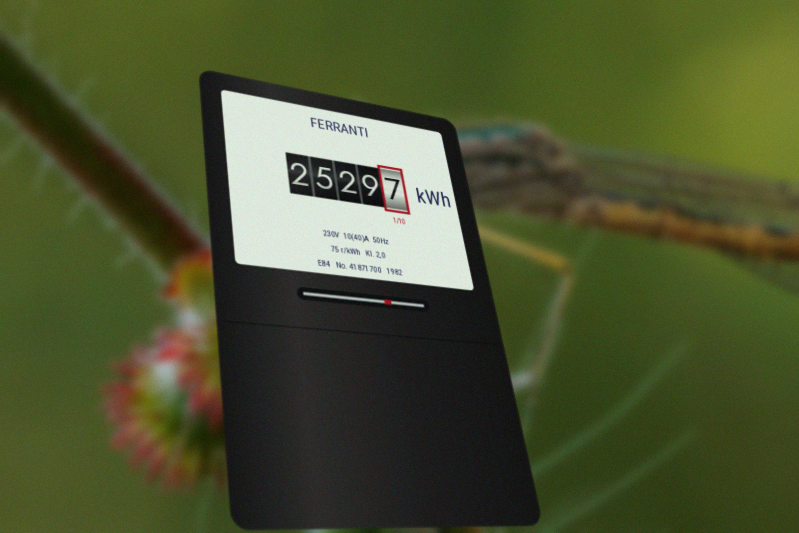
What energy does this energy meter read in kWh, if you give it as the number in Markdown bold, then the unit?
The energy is **2529.7** kWh
